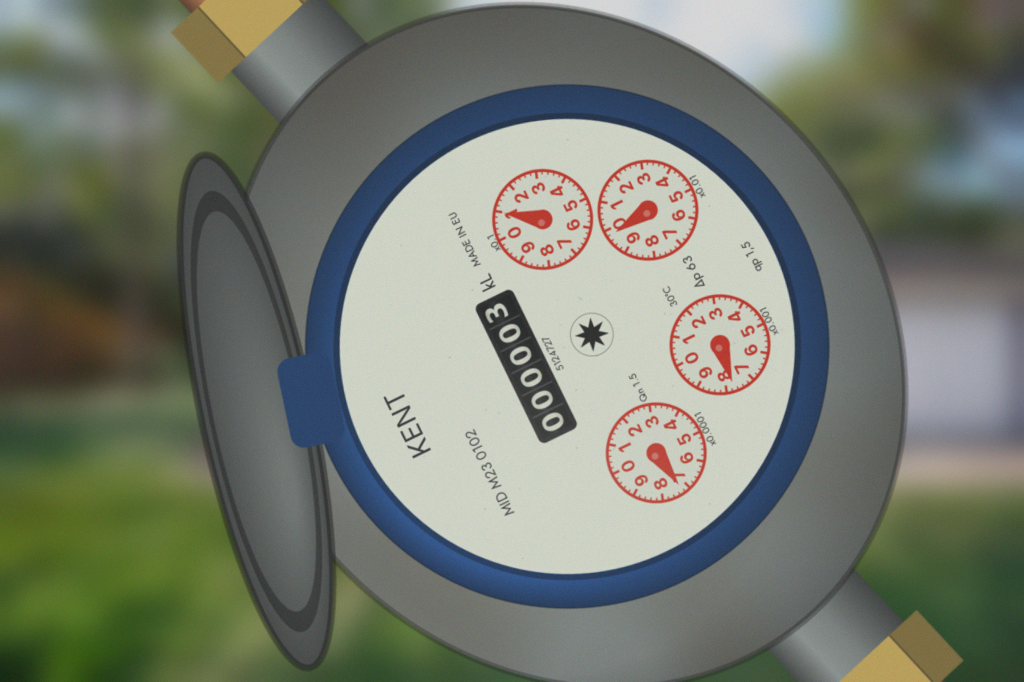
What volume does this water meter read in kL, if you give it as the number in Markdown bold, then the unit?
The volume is **3.0977** kL
